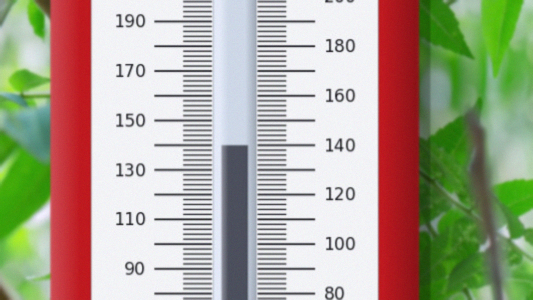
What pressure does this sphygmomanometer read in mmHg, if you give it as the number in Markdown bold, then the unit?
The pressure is **140** mmHg
